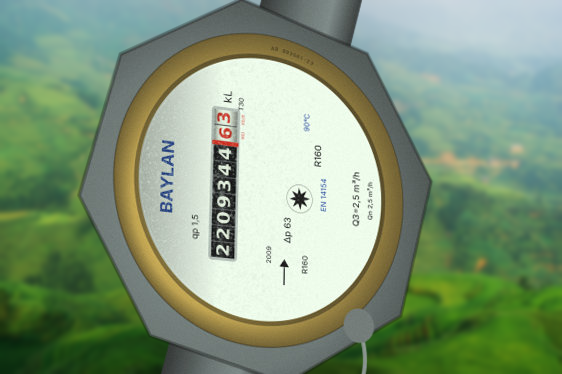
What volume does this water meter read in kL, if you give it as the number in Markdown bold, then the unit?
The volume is **2209344.63** kL
